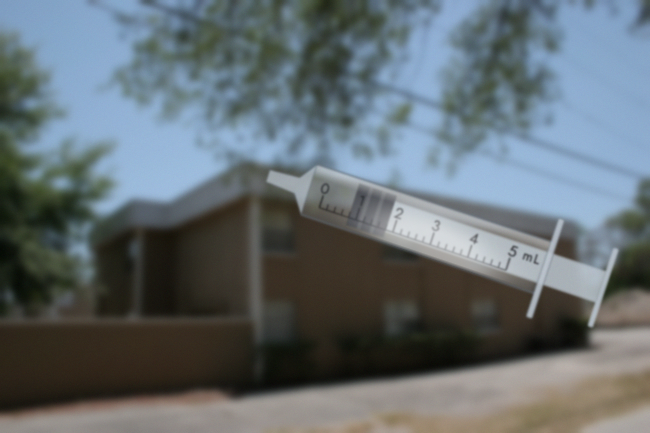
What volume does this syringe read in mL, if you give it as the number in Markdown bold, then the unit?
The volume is **0.8** mL
